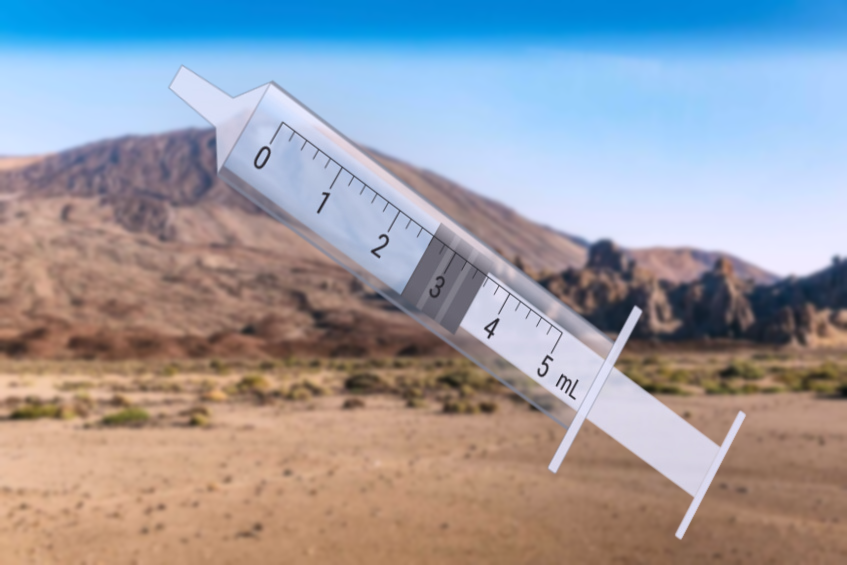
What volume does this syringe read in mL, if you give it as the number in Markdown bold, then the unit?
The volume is **2.6** mL
